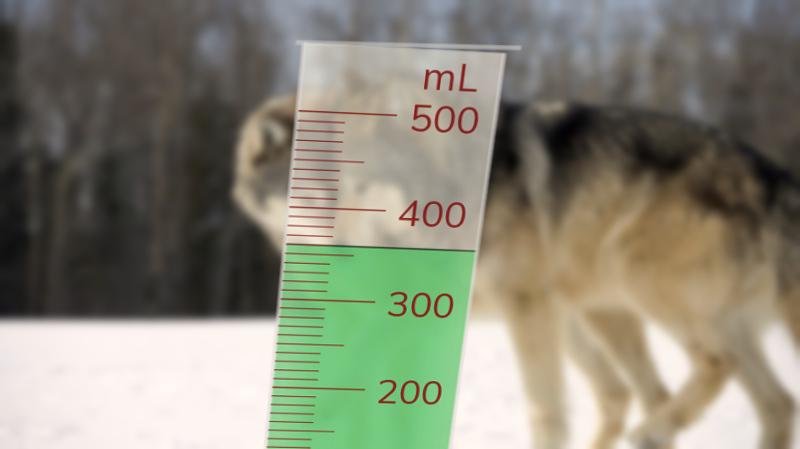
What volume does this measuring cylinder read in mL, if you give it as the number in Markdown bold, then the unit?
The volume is **360** mL
